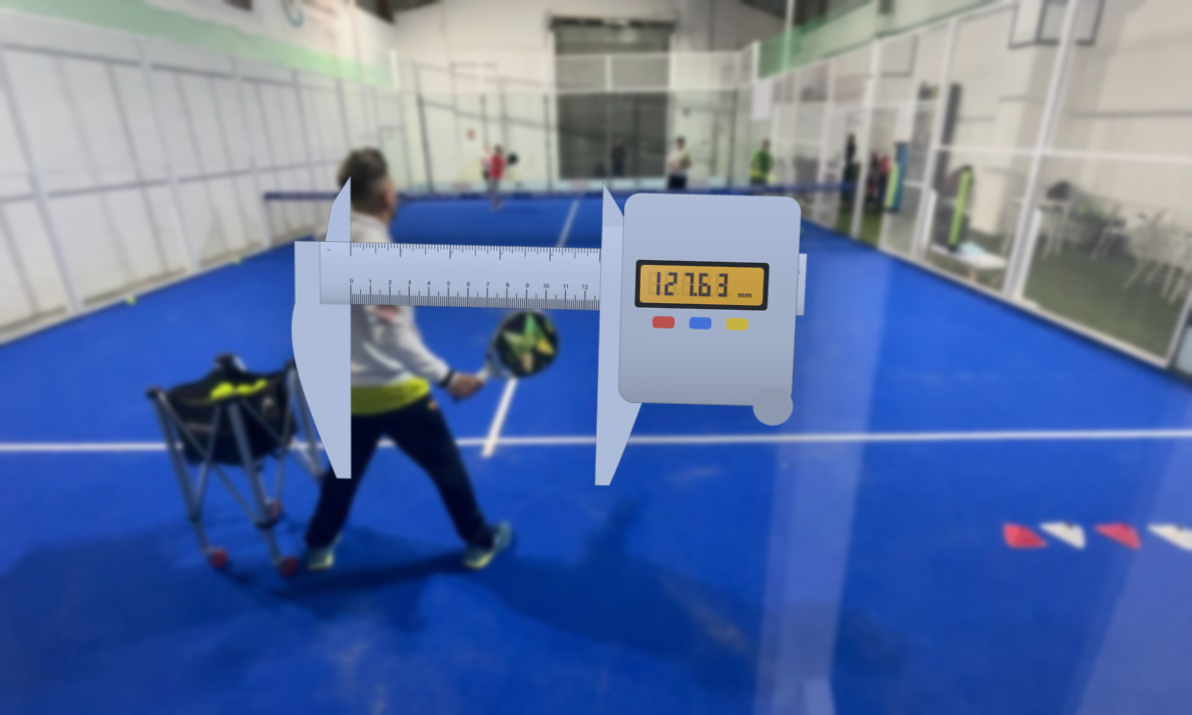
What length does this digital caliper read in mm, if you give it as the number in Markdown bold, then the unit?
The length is **127.63** mm
